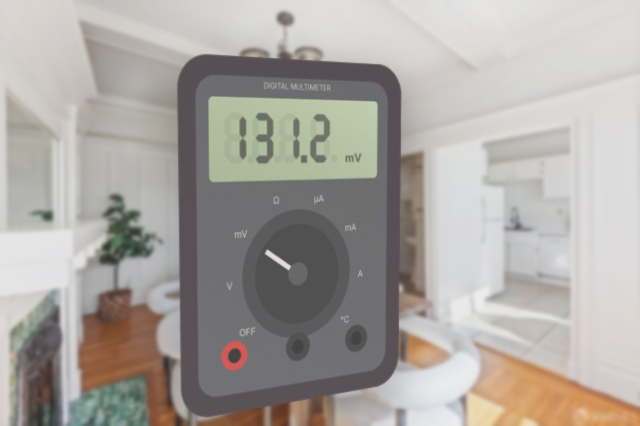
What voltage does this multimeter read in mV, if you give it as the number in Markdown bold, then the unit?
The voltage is **131.2** mV
